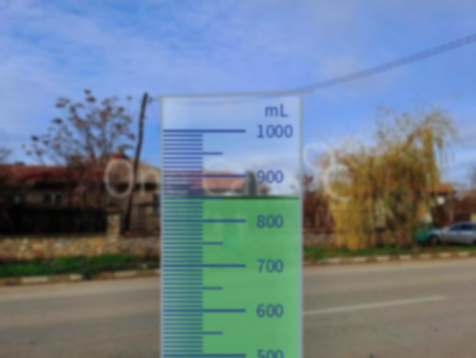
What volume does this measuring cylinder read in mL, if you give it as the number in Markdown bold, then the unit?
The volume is **850** mL
